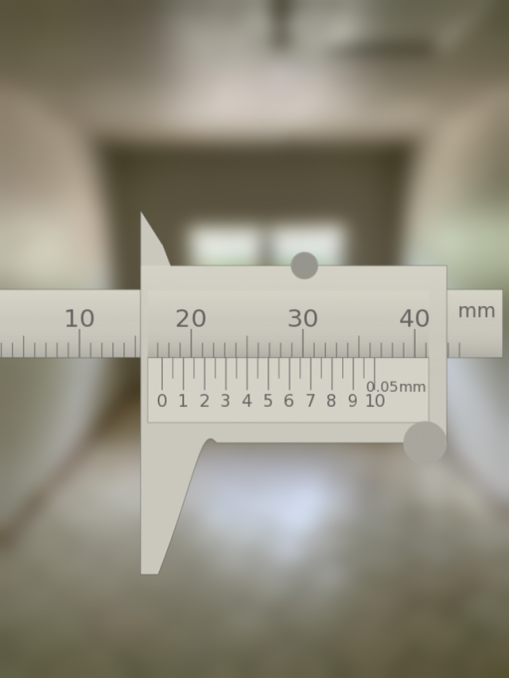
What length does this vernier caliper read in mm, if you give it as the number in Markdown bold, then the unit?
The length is **17.4** mm
